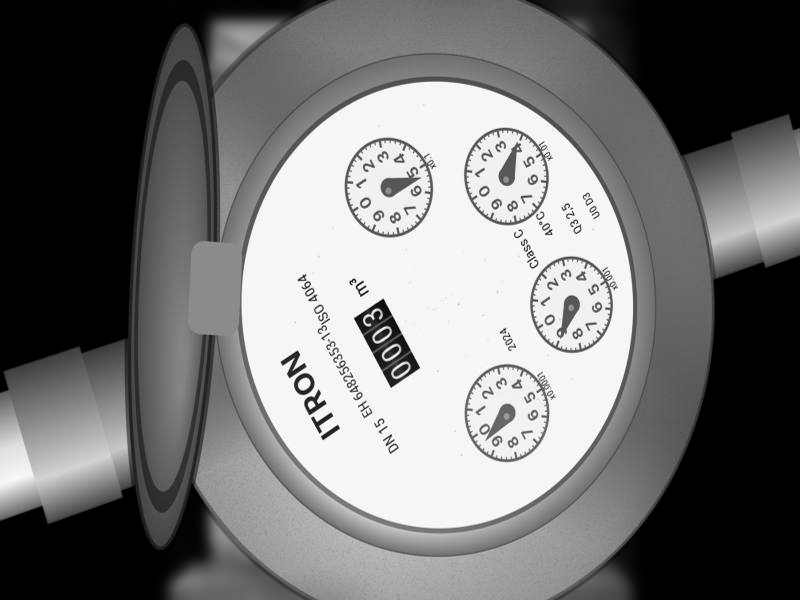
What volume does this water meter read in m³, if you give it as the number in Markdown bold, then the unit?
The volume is **3.5389** m³
